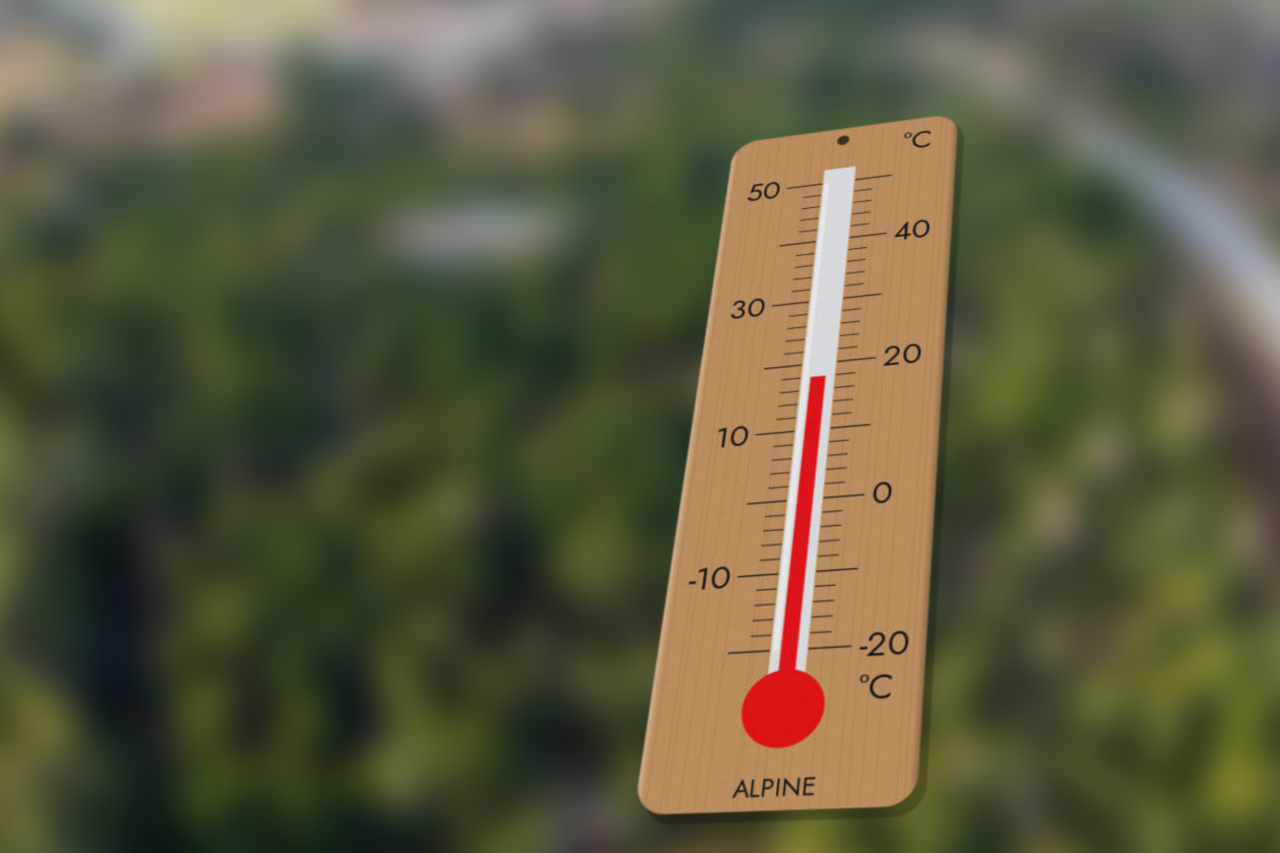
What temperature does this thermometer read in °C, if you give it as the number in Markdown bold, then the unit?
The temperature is **18** °C
